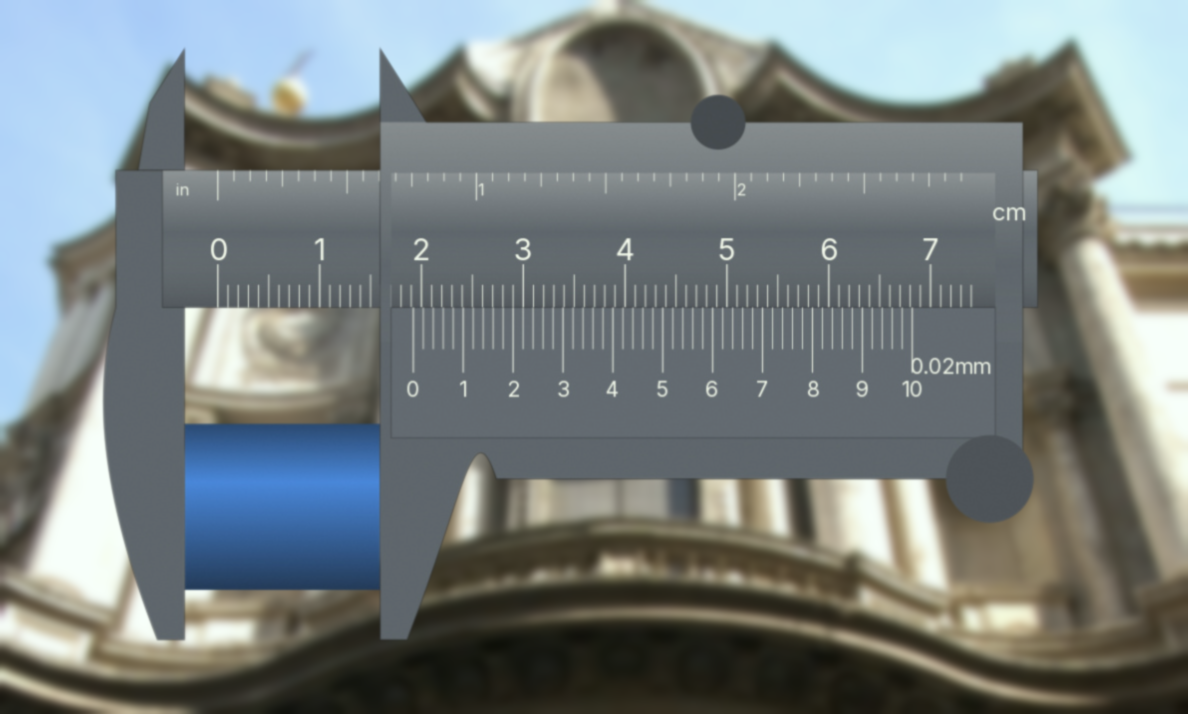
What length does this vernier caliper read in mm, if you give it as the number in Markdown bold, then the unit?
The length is **19.2** mm
